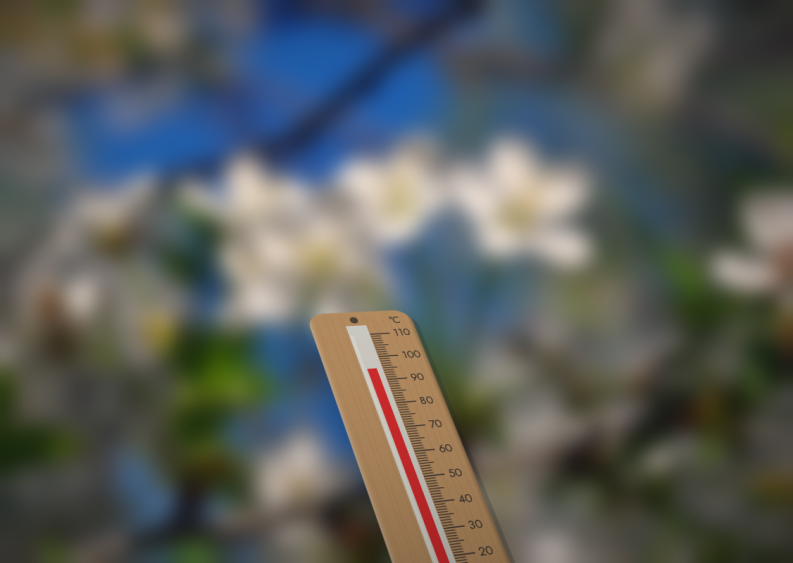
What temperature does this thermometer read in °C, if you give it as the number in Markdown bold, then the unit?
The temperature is **95** °C
